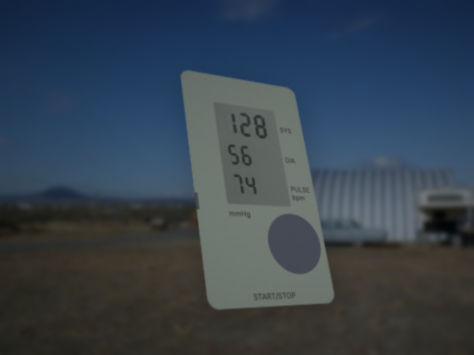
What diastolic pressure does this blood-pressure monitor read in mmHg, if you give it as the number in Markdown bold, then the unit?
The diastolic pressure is **56** mmHg
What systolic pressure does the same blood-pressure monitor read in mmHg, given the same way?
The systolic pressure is **128** mmHg
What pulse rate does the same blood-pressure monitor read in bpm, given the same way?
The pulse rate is **74** bpm
